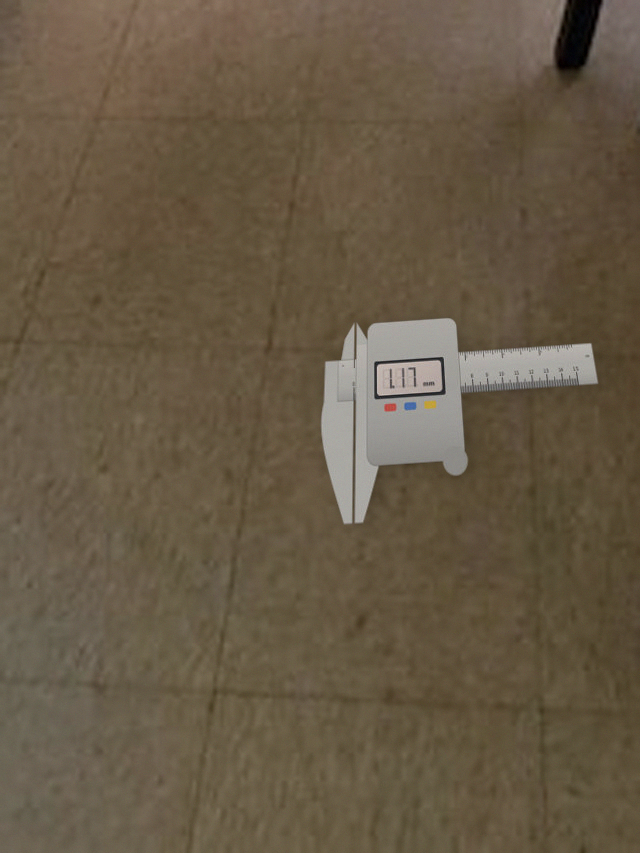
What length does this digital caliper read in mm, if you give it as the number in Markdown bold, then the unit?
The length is **1.17** mm
